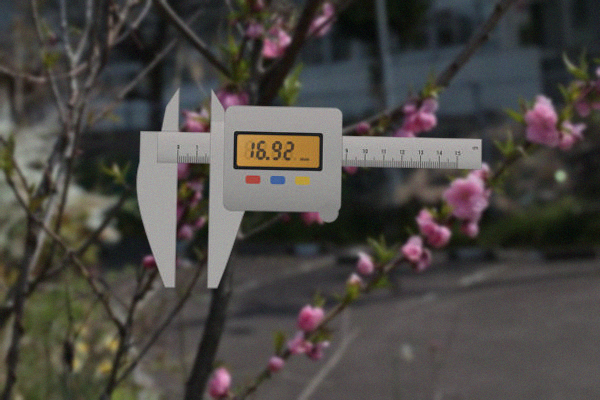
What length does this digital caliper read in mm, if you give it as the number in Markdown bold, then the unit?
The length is **16.92** mm
